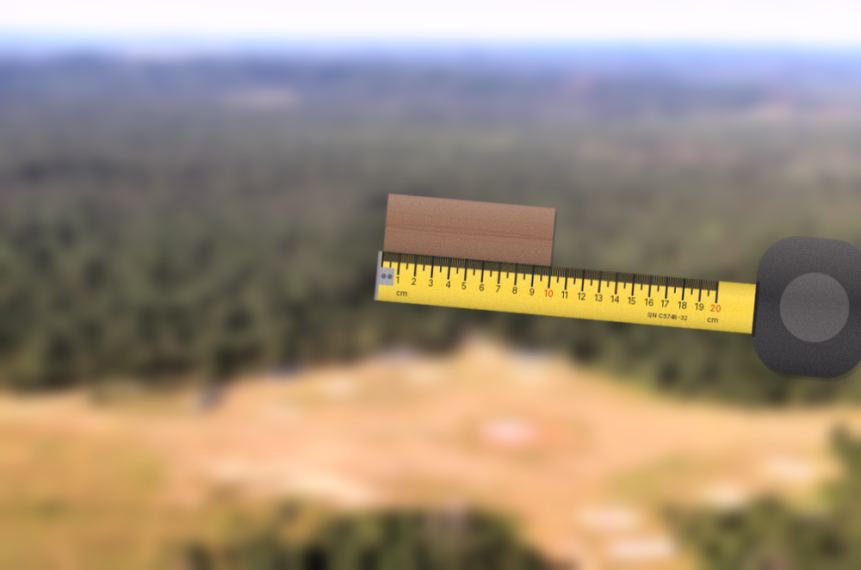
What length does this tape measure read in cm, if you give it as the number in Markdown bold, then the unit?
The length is **10** cm
